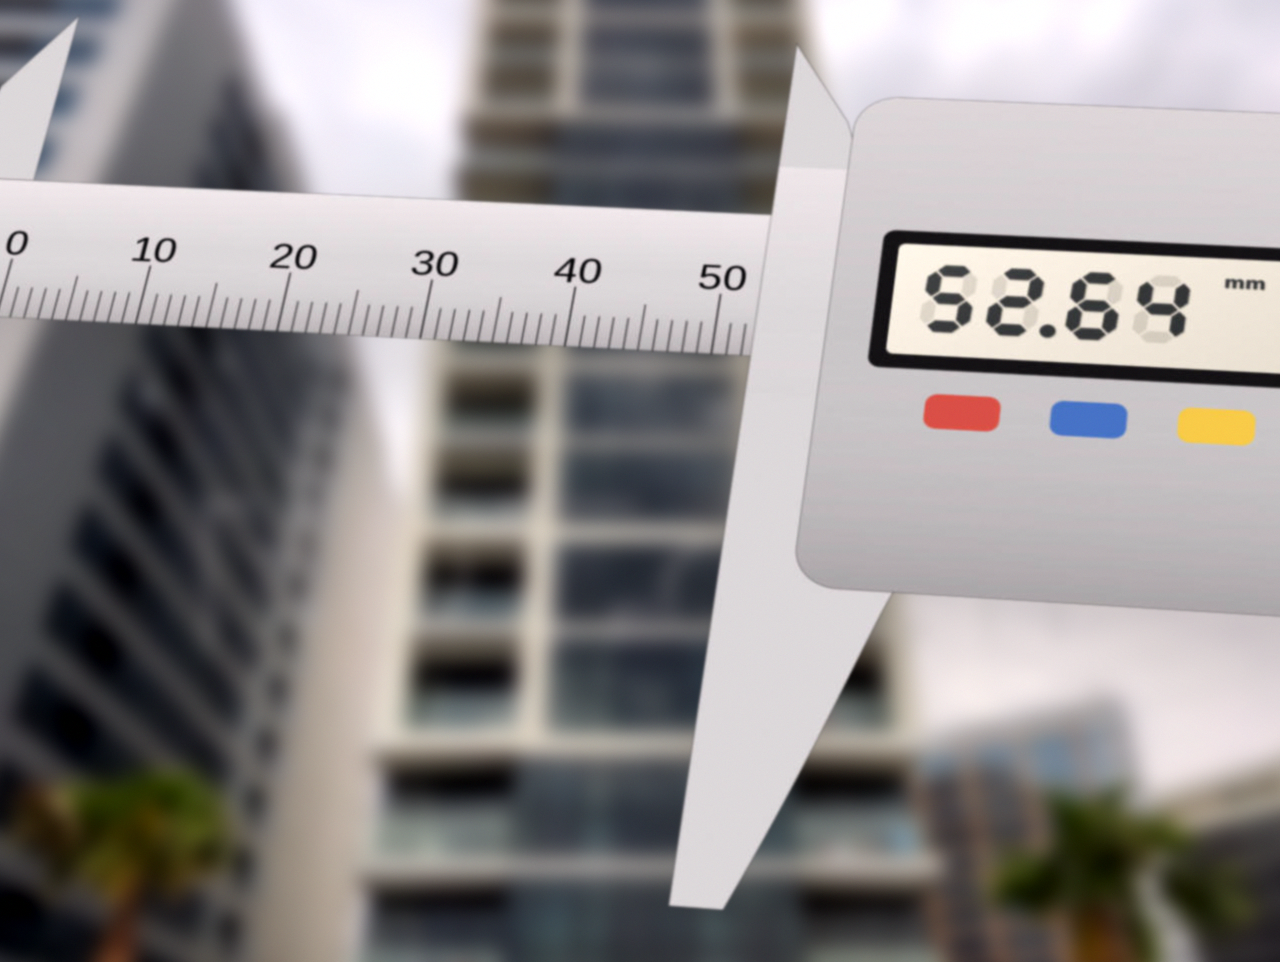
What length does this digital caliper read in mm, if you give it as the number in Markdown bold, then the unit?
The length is **52.64** mm
